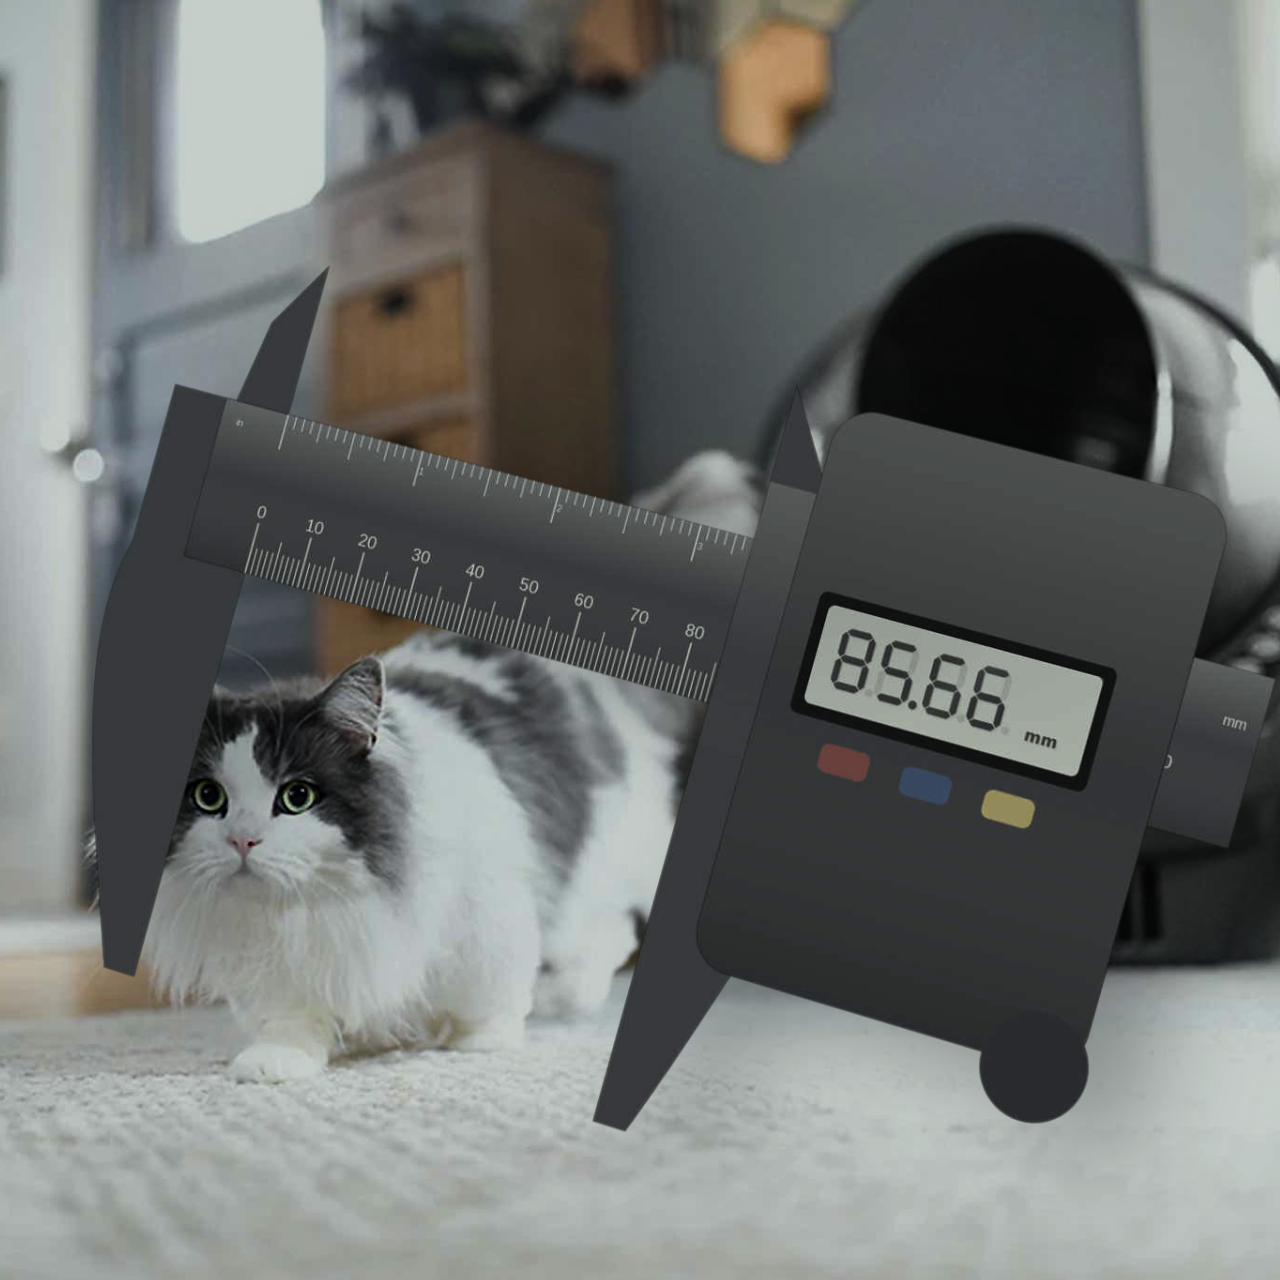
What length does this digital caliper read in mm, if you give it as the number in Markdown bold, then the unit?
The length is **85.66** mm
